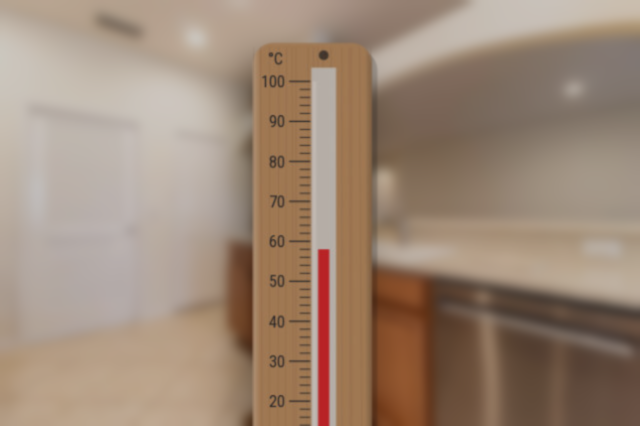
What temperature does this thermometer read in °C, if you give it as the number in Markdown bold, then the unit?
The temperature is **58** °C
